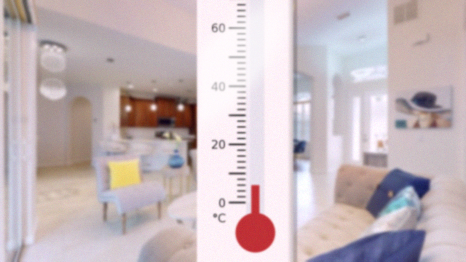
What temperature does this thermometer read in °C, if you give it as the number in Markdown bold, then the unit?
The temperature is **6** °C
